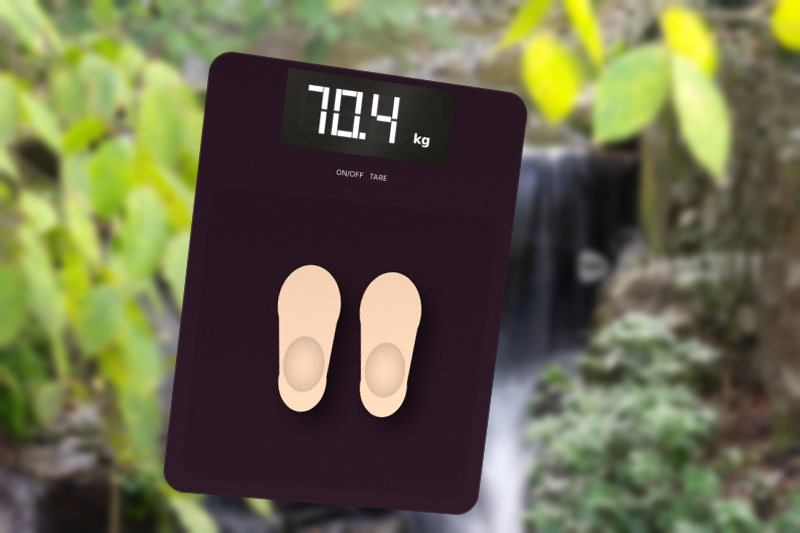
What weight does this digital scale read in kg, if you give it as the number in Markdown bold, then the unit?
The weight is **70.4** kg
